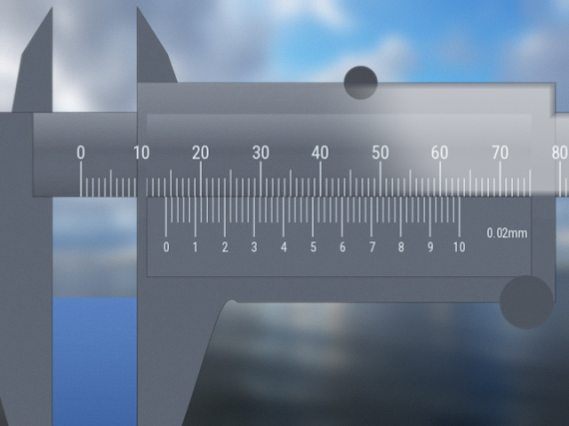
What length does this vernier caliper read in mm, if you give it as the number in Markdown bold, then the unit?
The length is **14.2** mm
